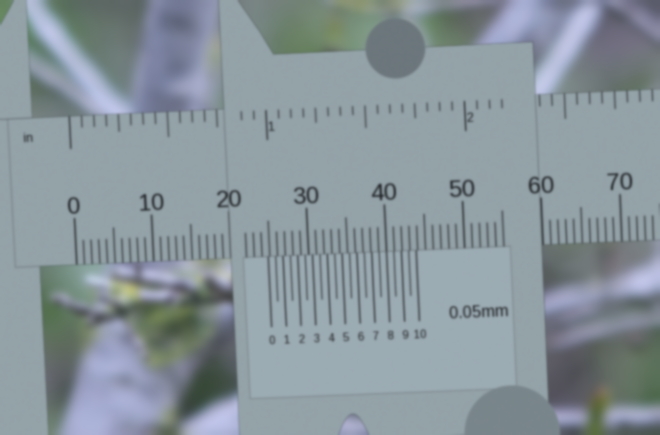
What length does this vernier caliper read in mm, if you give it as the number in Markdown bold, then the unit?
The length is **24.8** mm
